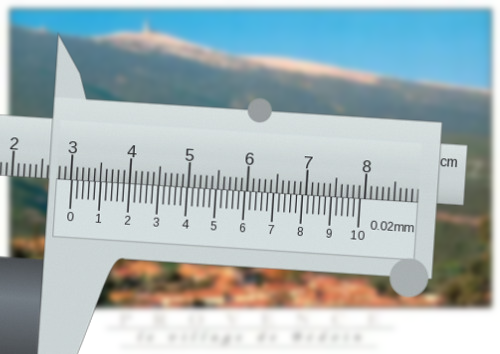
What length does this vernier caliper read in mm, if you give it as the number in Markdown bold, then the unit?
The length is **30.2** mm
